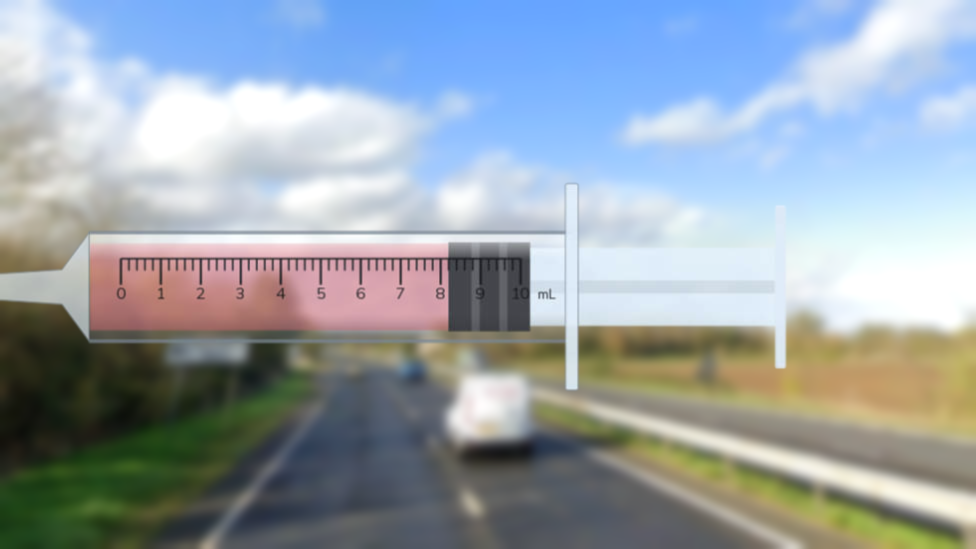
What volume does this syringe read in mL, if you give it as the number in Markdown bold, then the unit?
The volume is **8.2** mL
